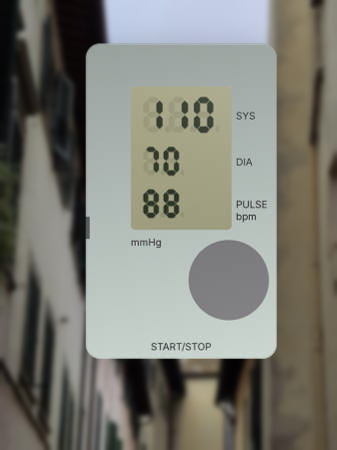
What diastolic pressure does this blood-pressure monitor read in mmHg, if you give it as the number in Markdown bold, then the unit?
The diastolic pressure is **70** mmHg
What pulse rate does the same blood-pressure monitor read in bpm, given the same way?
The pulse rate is **88** bpm
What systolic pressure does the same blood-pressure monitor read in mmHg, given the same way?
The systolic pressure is **110** mmHg
